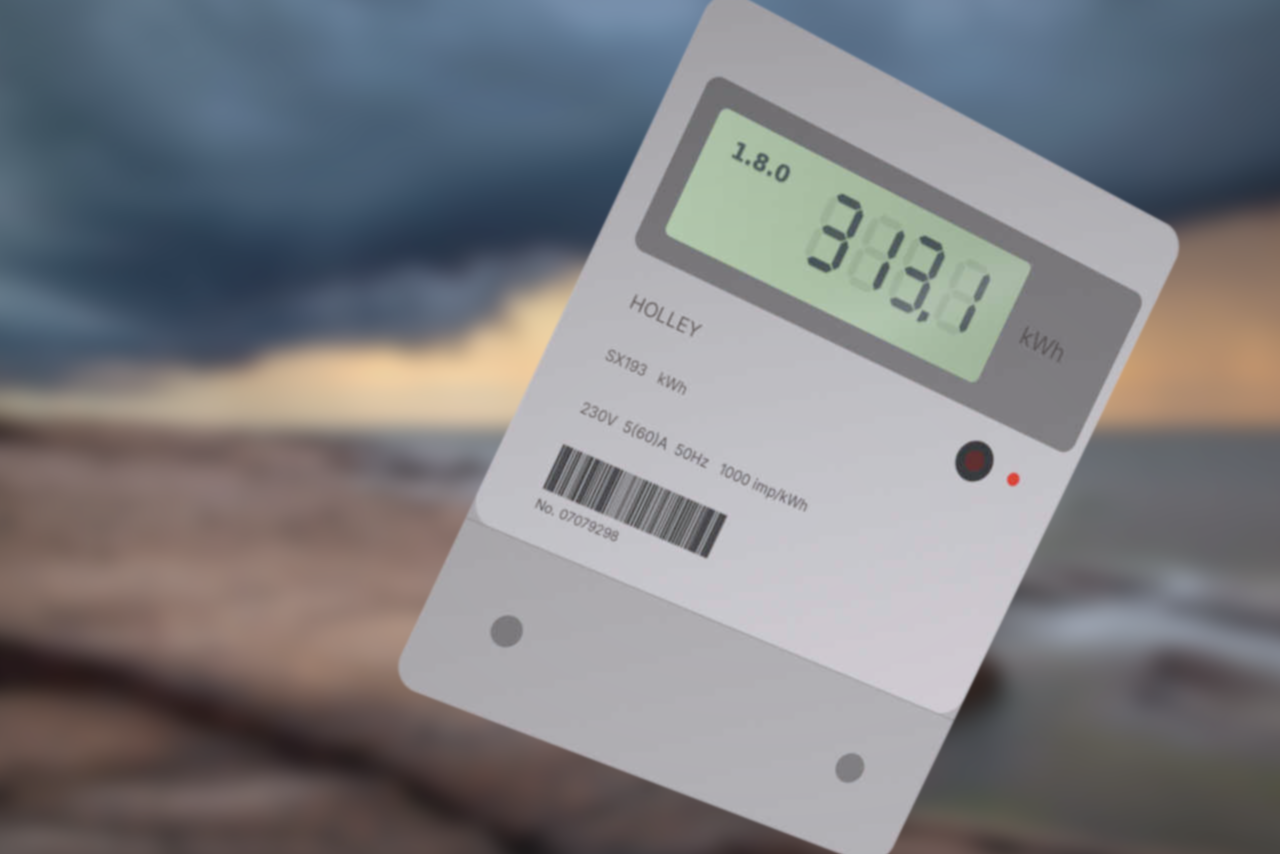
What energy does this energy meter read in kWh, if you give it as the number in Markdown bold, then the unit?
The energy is **313.1** kWh
